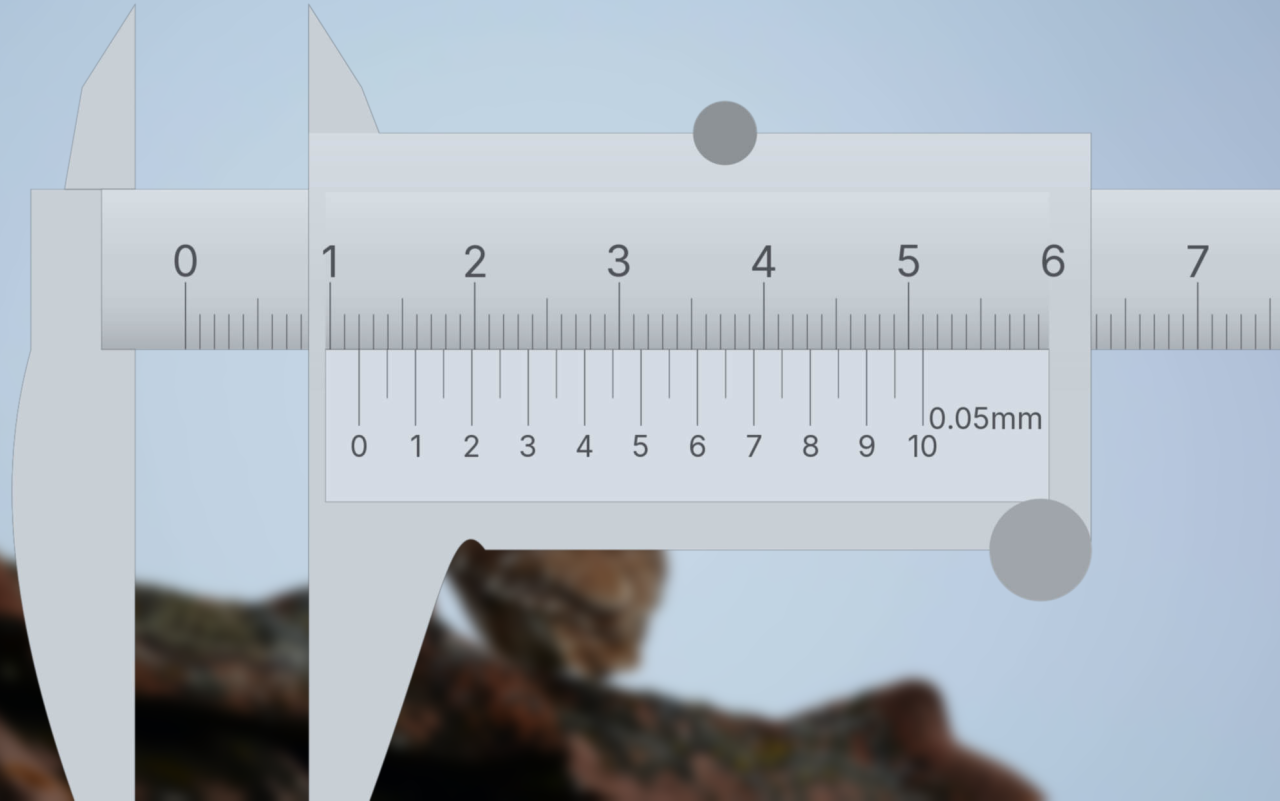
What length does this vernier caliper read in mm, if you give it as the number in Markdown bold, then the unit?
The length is **12.0** mm
